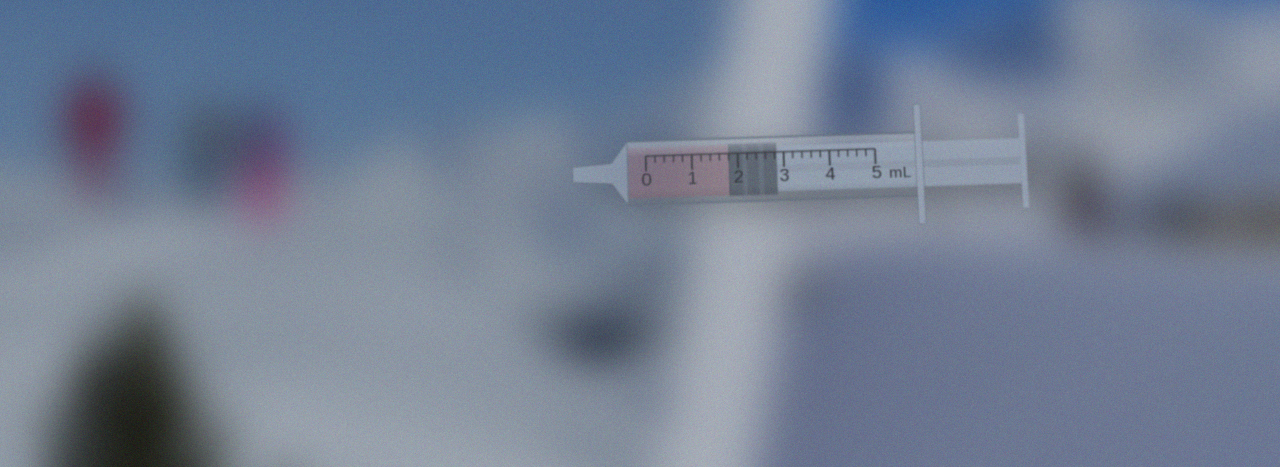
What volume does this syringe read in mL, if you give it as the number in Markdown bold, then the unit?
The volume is **1.8** mL
